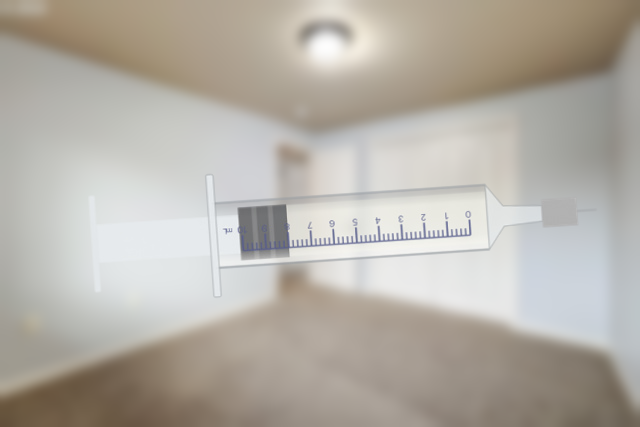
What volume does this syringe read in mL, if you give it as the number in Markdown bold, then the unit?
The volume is **8** mL
